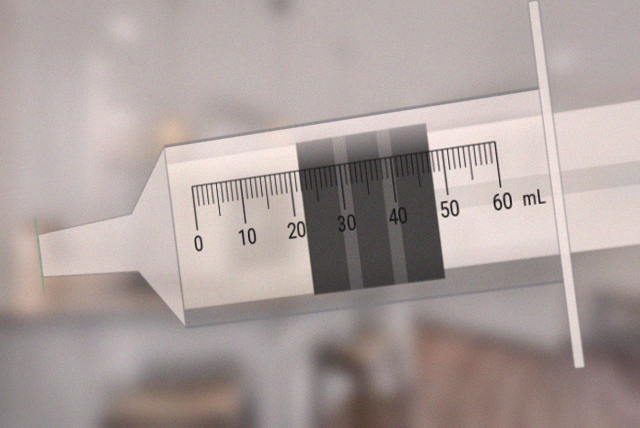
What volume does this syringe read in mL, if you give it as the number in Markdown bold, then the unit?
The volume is **22** mL
